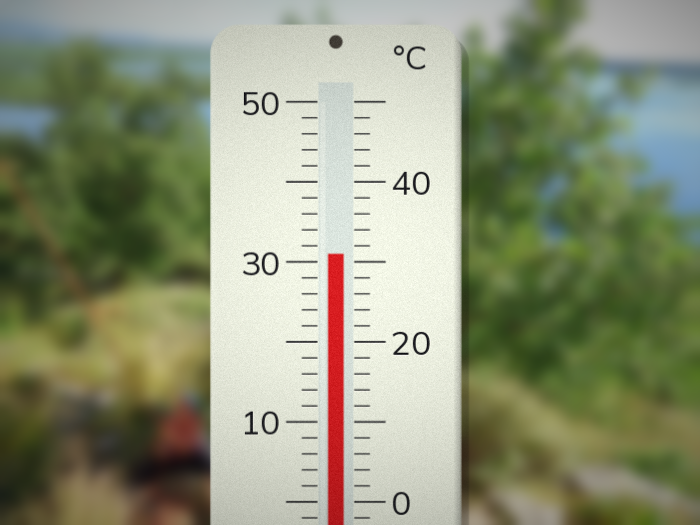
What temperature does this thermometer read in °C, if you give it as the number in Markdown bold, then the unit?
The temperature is **31** °C
